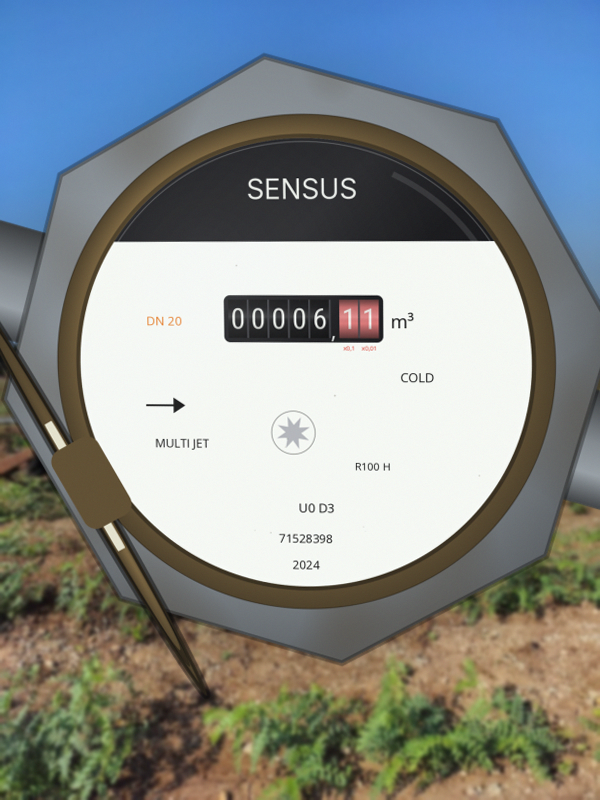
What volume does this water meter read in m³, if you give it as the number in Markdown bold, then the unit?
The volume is **6.11** m³
